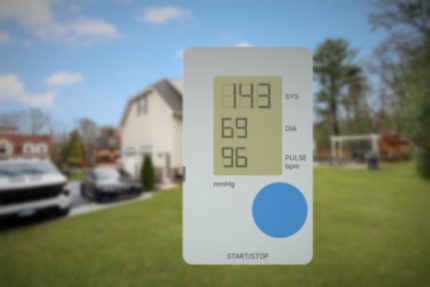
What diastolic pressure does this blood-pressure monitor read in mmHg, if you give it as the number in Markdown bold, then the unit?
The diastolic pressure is **69** mmHg
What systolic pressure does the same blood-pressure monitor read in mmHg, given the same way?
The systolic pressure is **143** mmHg
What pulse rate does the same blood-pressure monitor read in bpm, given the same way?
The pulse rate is **96** bpm
